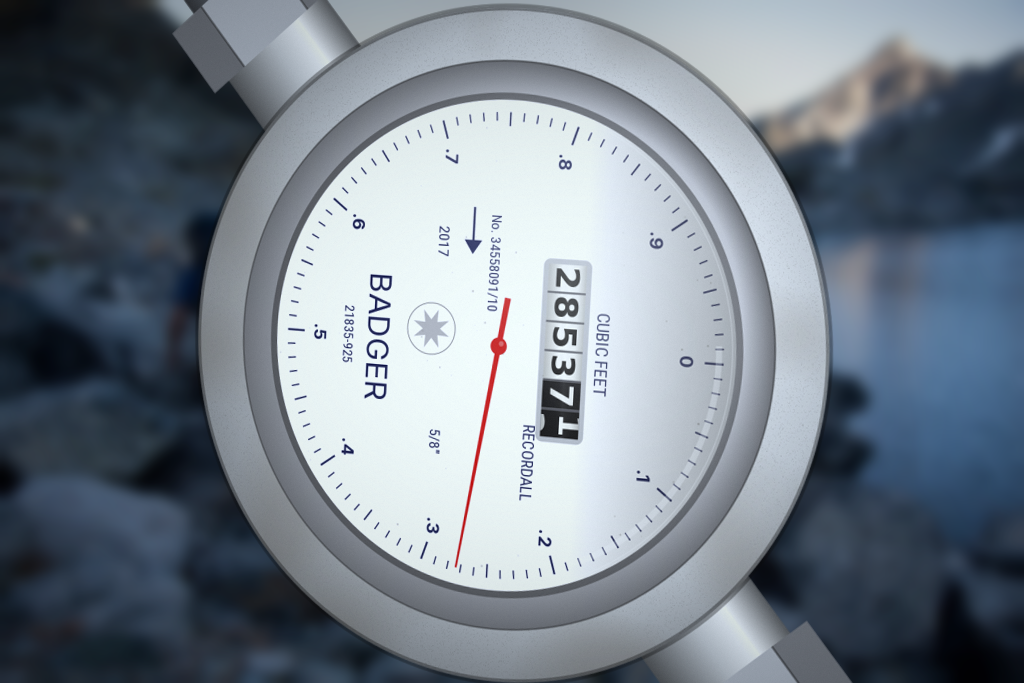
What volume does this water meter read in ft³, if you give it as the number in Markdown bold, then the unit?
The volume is **285371.27** ft³
